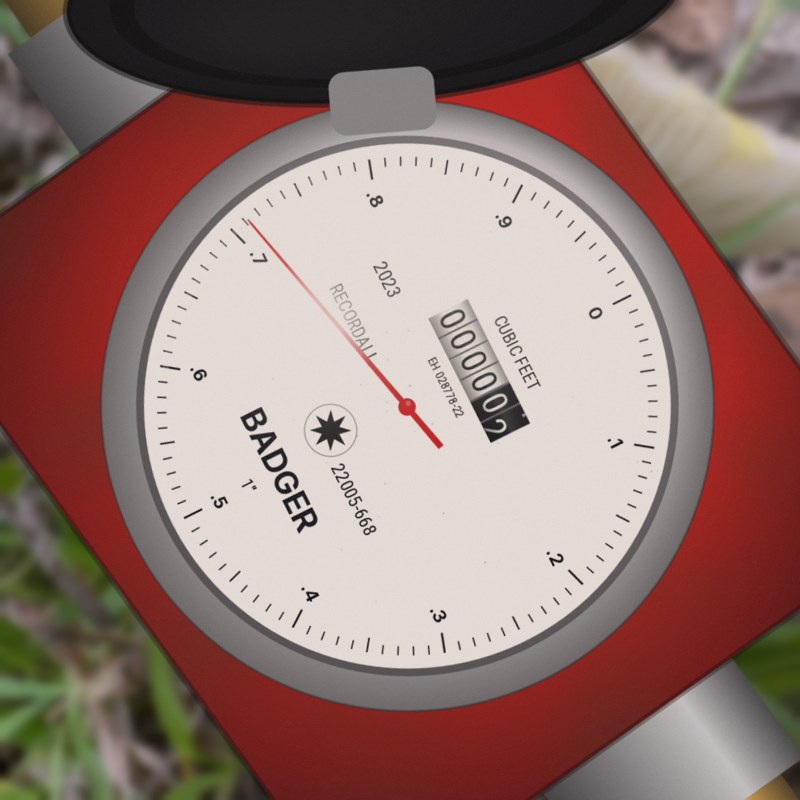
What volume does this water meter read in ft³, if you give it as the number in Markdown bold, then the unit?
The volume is **1.71** ft³
